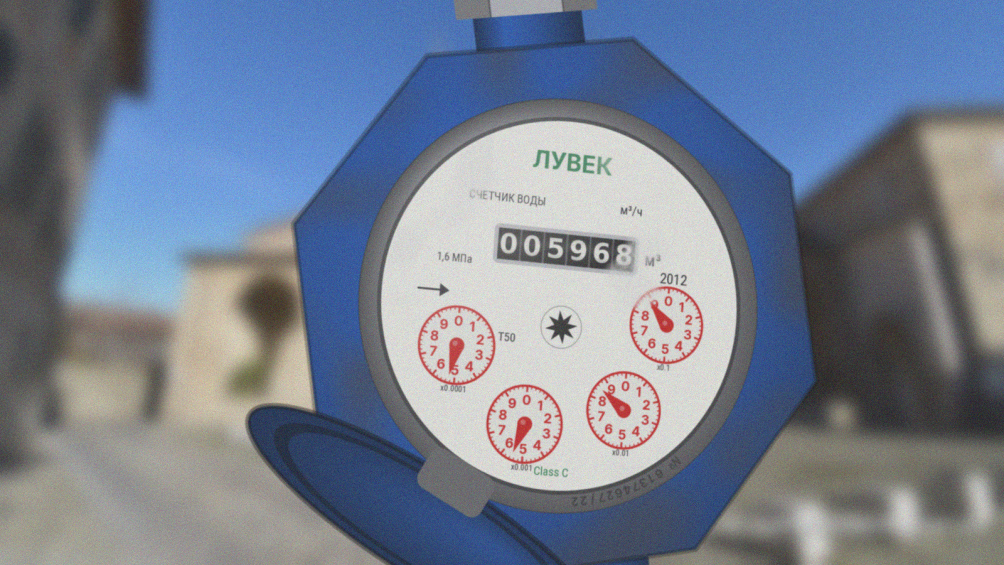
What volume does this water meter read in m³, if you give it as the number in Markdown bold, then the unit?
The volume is **5968.8855** m³
